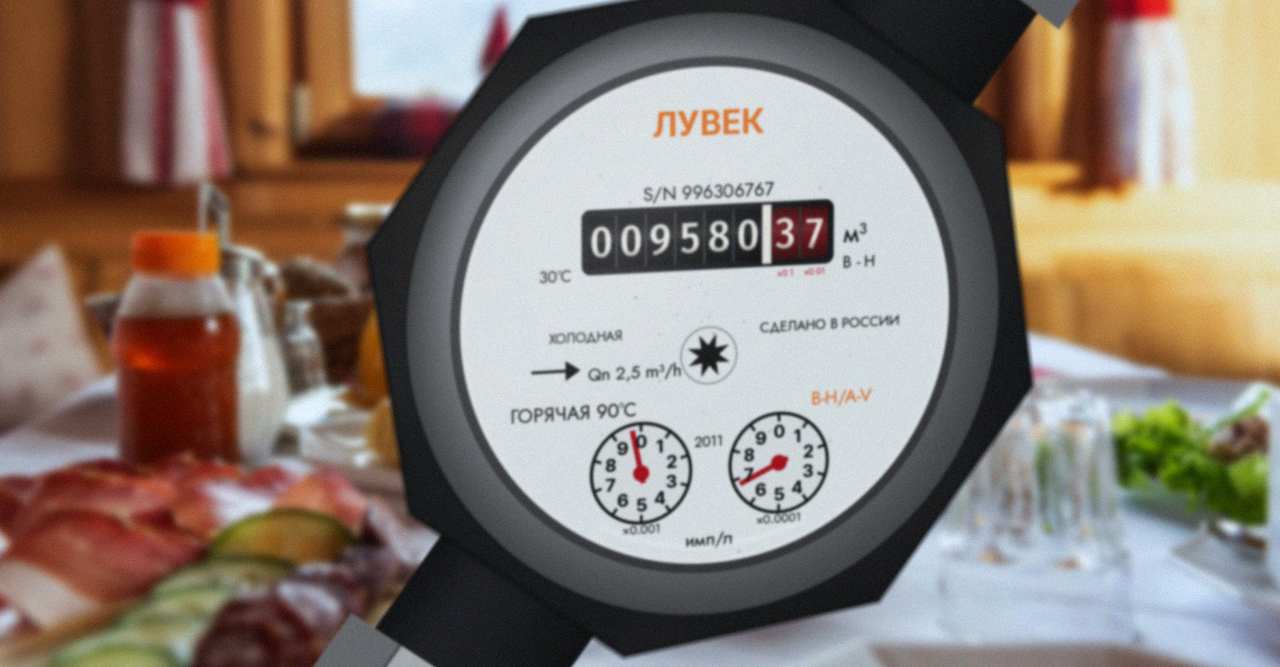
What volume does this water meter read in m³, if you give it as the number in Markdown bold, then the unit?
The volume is **9580.3696** m³
